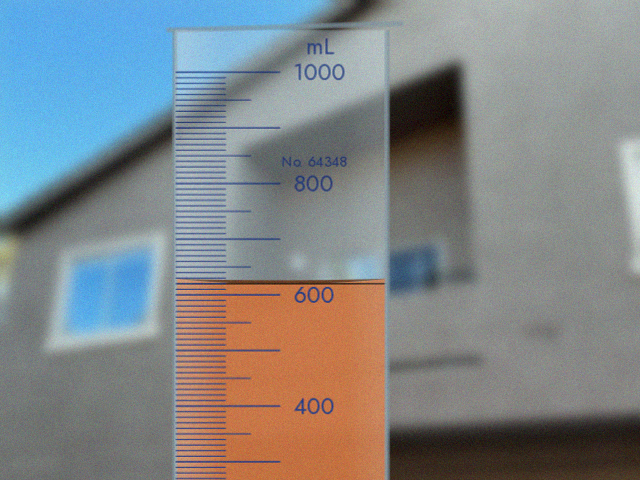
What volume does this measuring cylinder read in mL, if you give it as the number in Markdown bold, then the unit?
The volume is **620** mL
